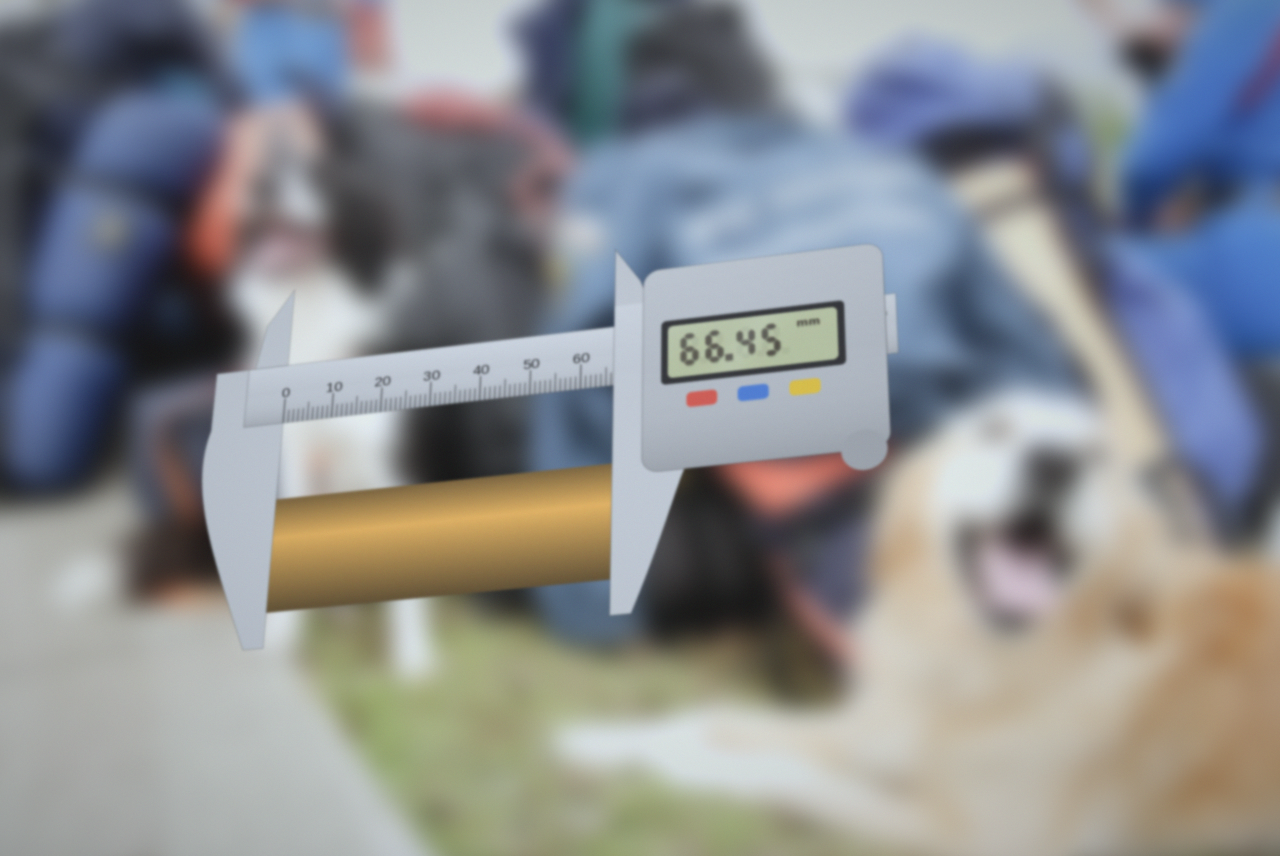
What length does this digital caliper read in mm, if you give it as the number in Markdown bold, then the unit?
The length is **66.45** mm
